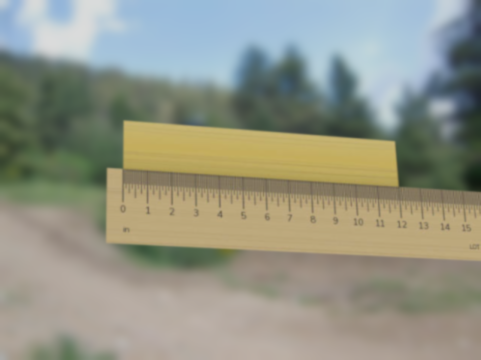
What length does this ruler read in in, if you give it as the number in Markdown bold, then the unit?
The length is **12** in
